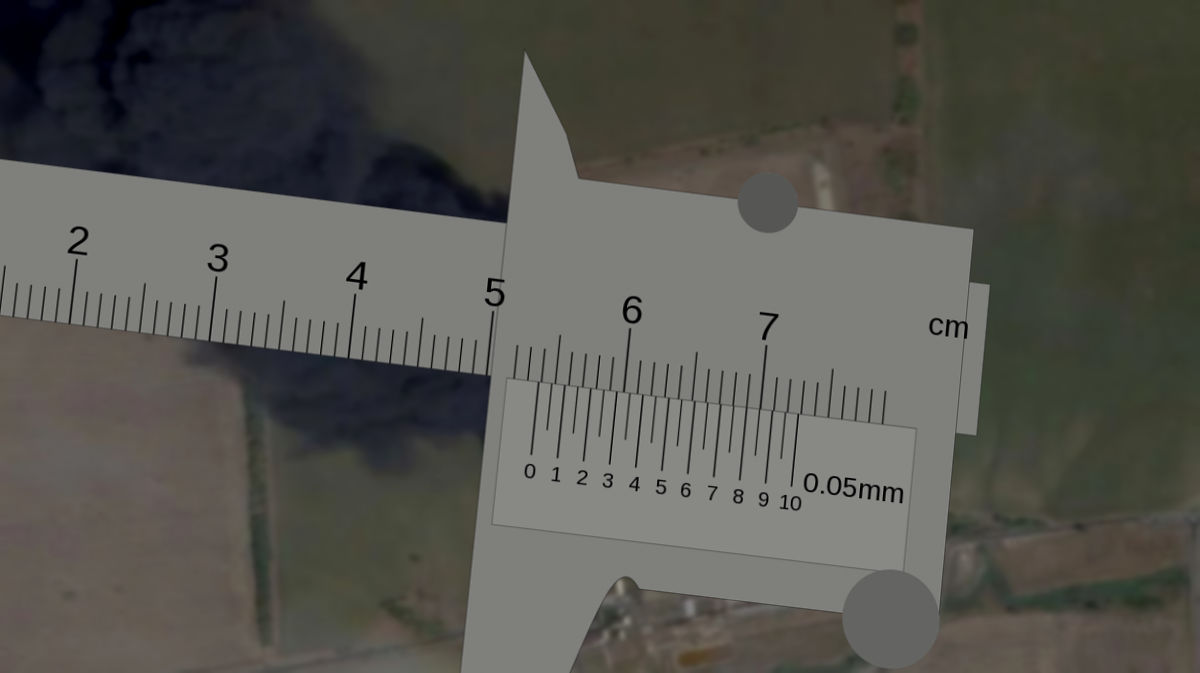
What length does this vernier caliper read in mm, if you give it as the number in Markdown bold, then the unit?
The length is **53.8** mm
